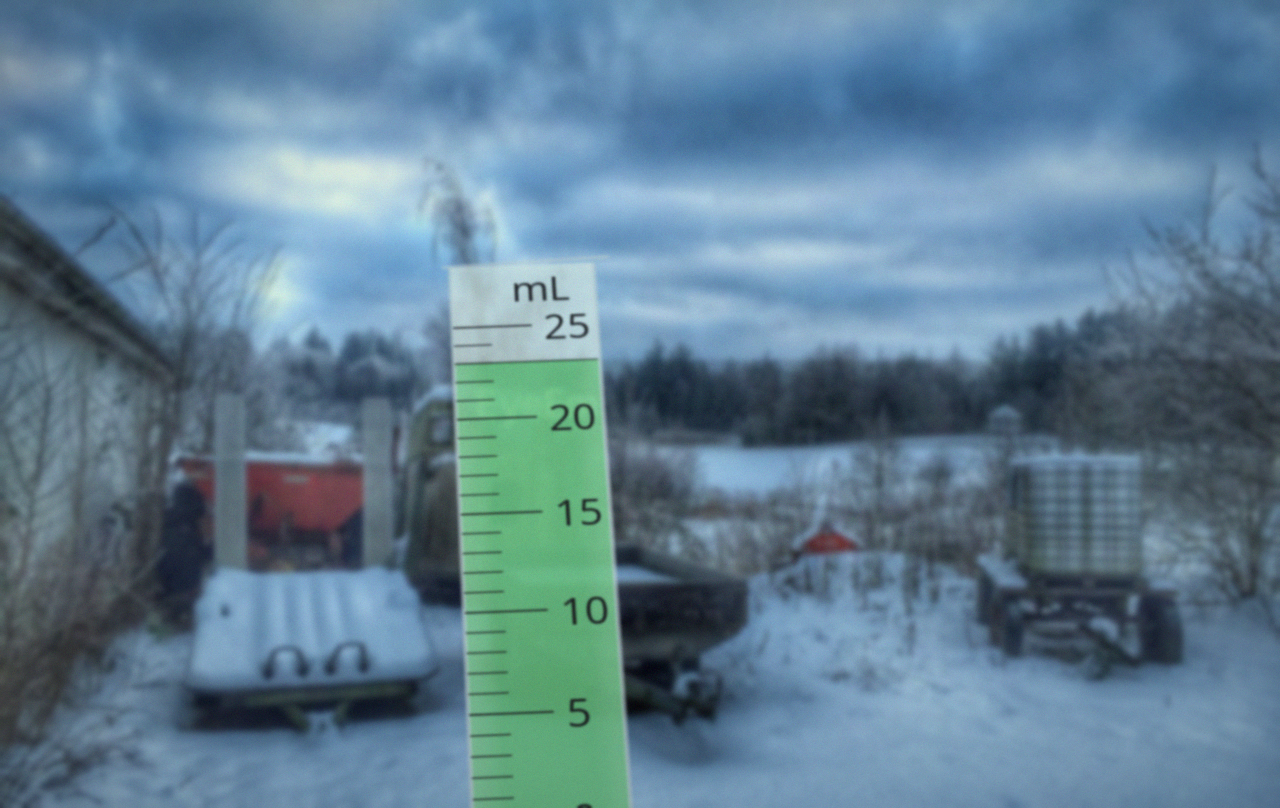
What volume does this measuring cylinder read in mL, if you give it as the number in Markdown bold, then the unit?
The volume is **23** mL
